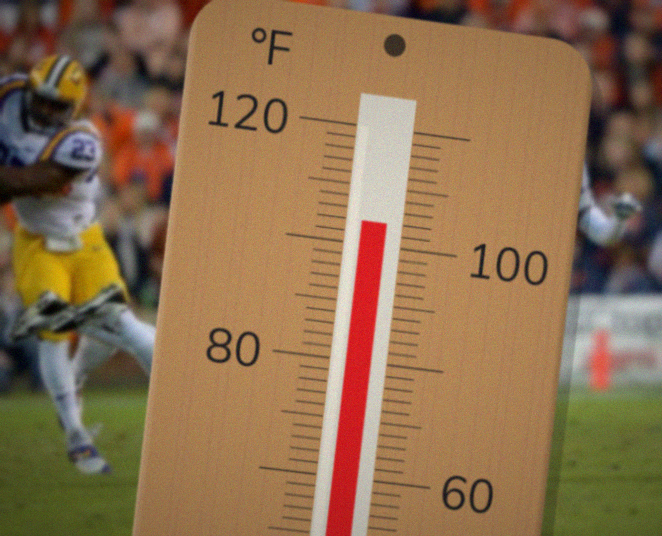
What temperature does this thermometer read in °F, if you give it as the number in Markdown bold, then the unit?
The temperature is **104** °F
